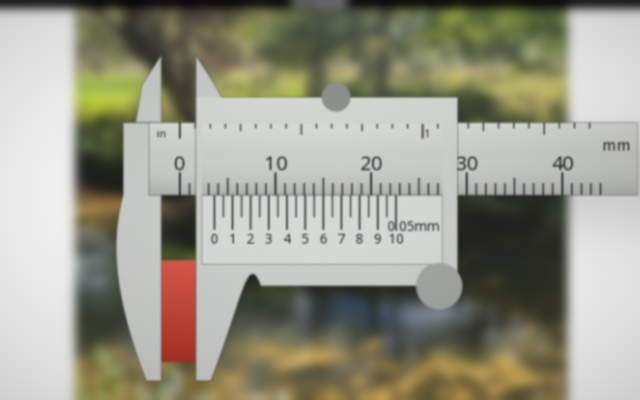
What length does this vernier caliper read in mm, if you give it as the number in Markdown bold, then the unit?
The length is **3.6** mm
